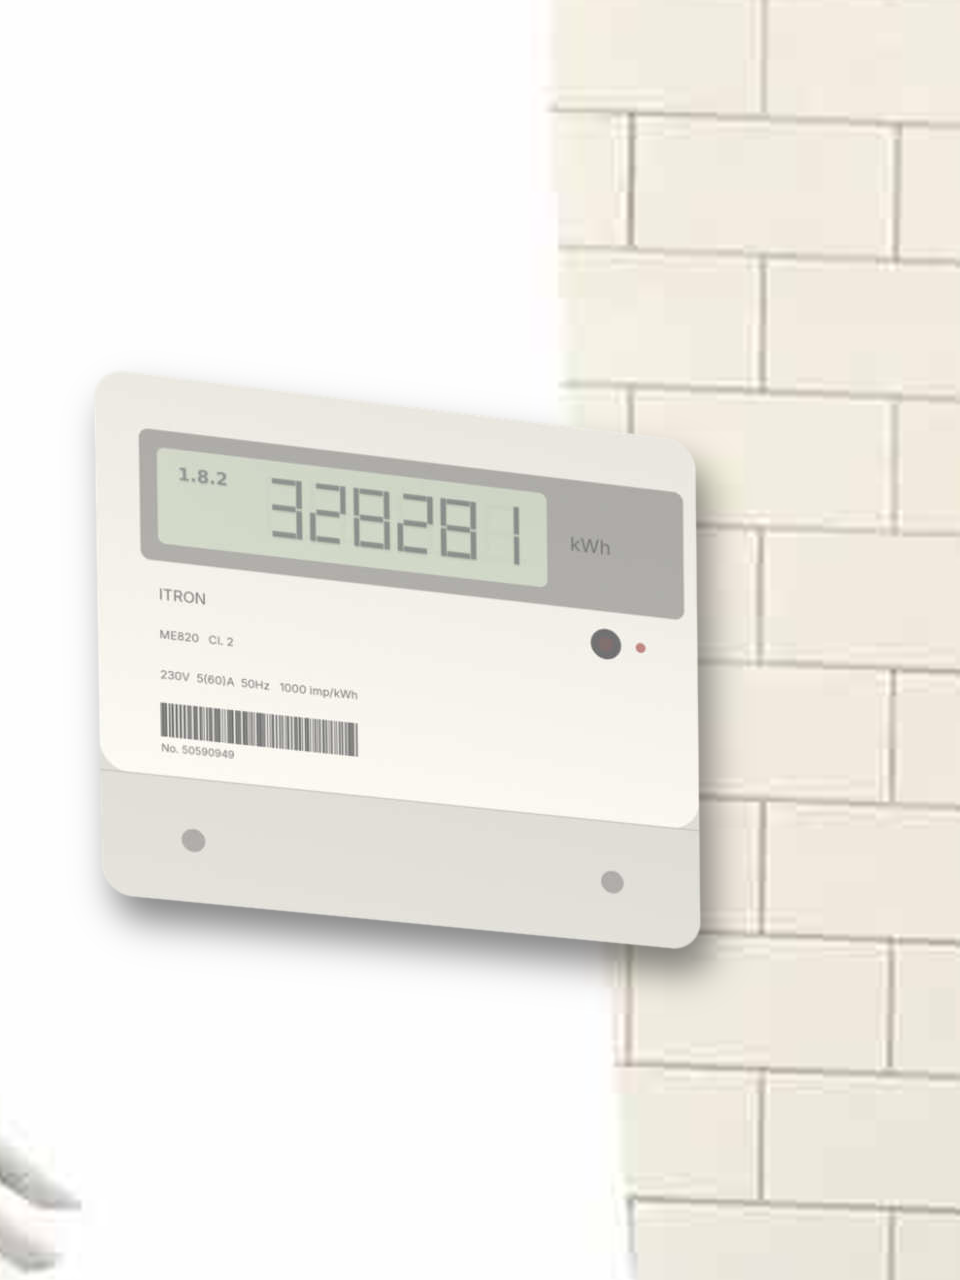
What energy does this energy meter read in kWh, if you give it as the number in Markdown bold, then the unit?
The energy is **328281** kWh
